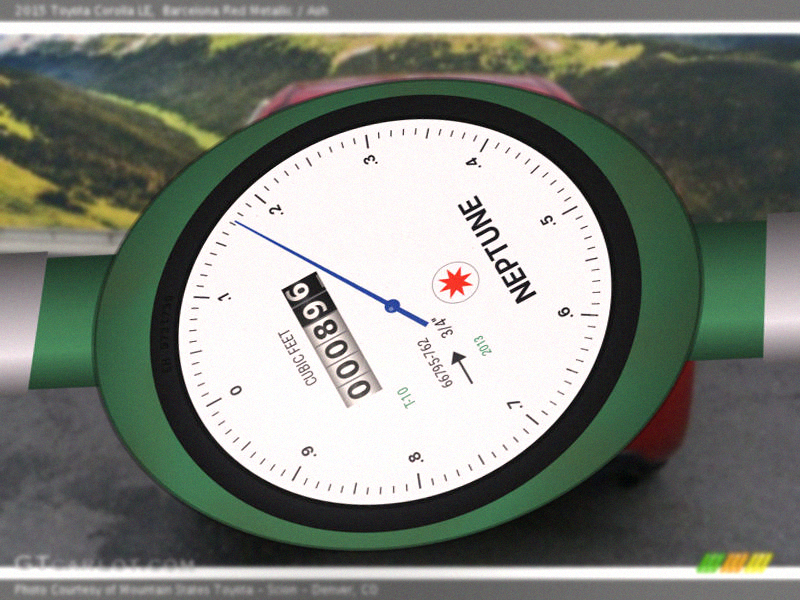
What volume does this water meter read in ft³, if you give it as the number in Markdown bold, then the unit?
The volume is **896.17** ft³
